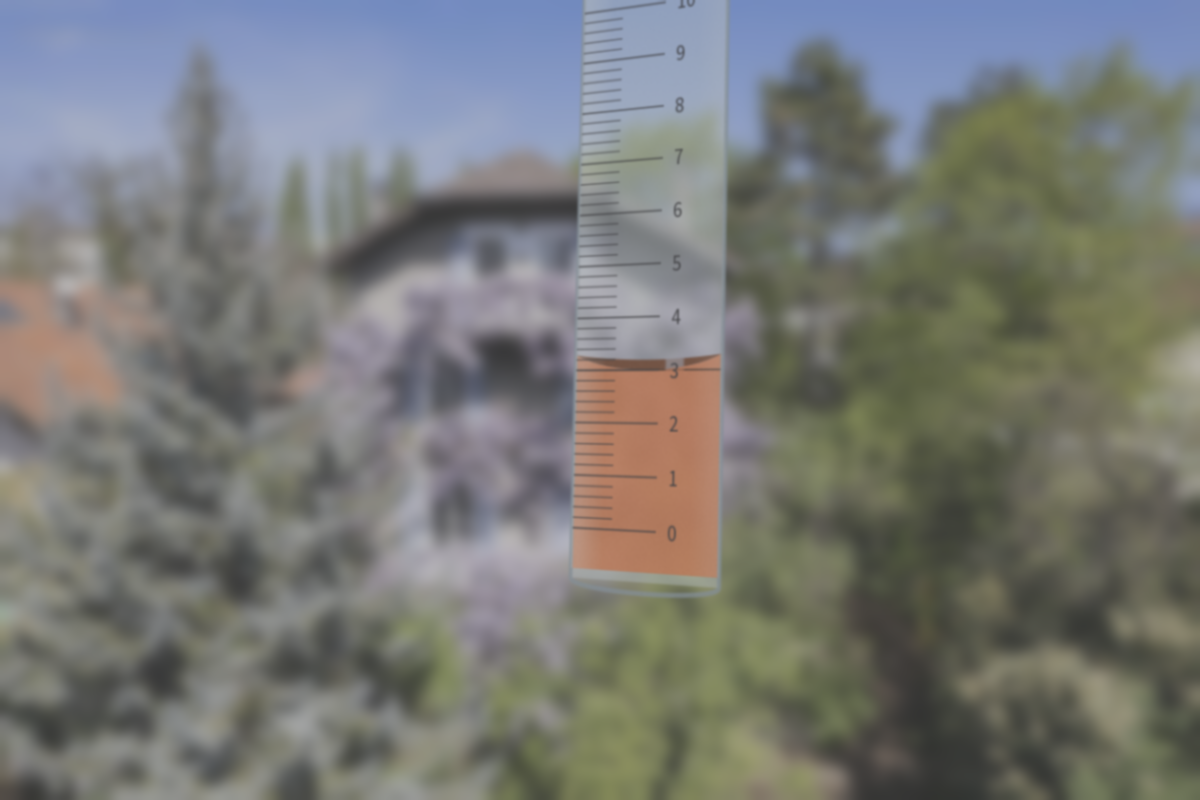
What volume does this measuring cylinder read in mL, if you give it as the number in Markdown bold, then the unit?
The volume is **3** mL
